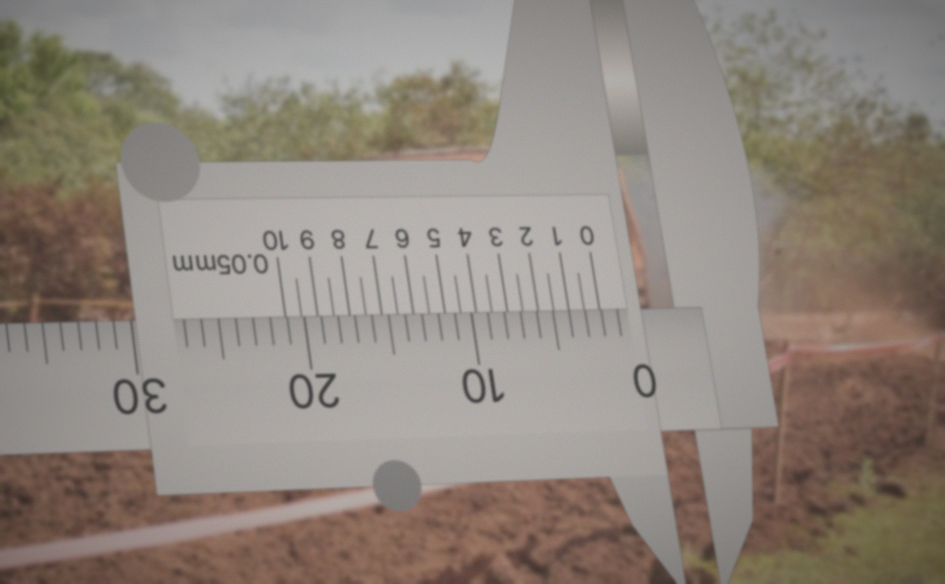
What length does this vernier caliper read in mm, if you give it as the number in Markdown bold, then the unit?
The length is **2.1** mm
